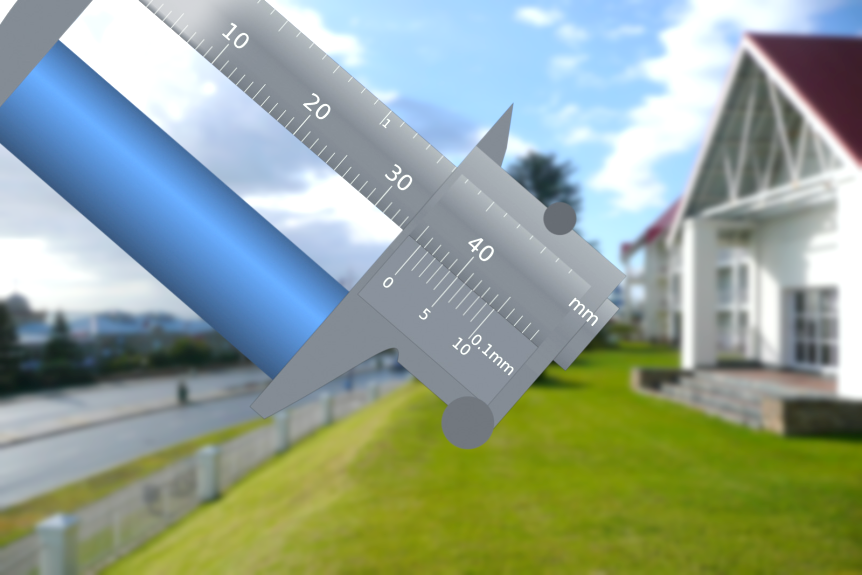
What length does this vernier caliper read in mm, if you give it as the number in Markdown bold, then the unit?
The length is **35.6** mm
